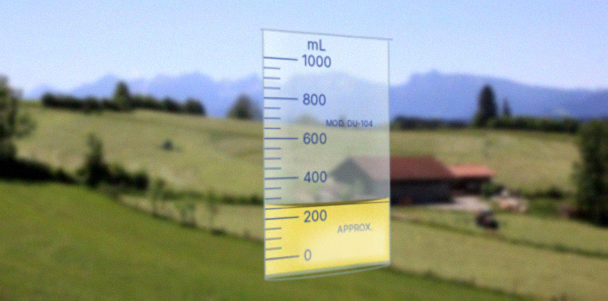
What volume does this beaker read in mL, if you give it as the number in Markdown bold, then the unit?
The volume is **250** mL
